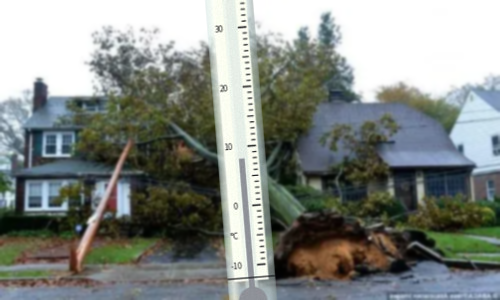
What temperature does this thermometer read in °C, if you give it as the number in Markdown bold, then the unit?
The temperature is **8** °C
